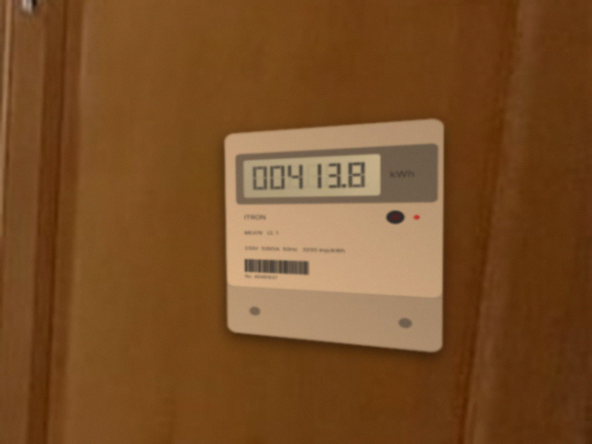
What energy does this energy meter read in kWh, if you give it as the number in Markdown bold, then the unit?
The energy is **413.8** kWh
